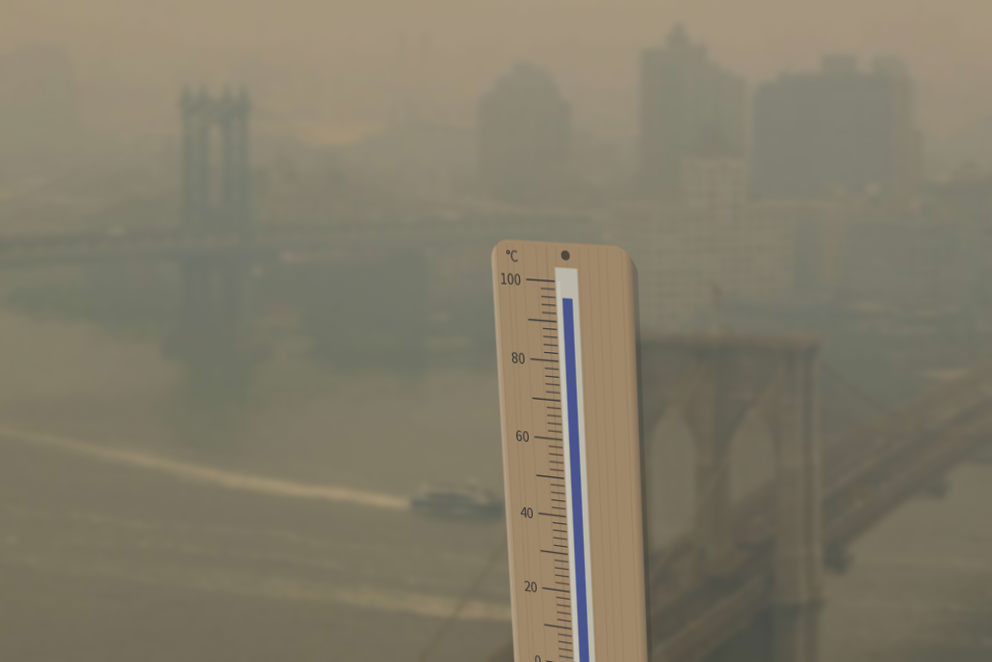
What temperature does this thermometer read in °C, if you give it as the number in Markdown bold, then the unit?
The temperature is **96** °C
